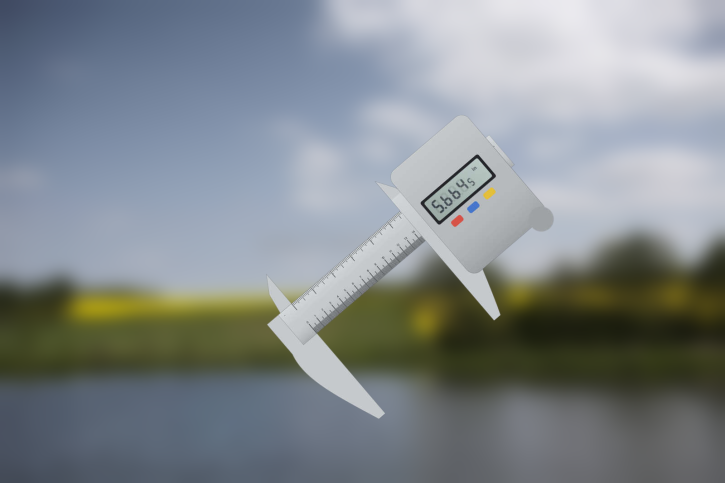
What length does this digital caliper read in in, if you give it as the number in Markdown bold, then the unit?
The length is **5.6645** in
